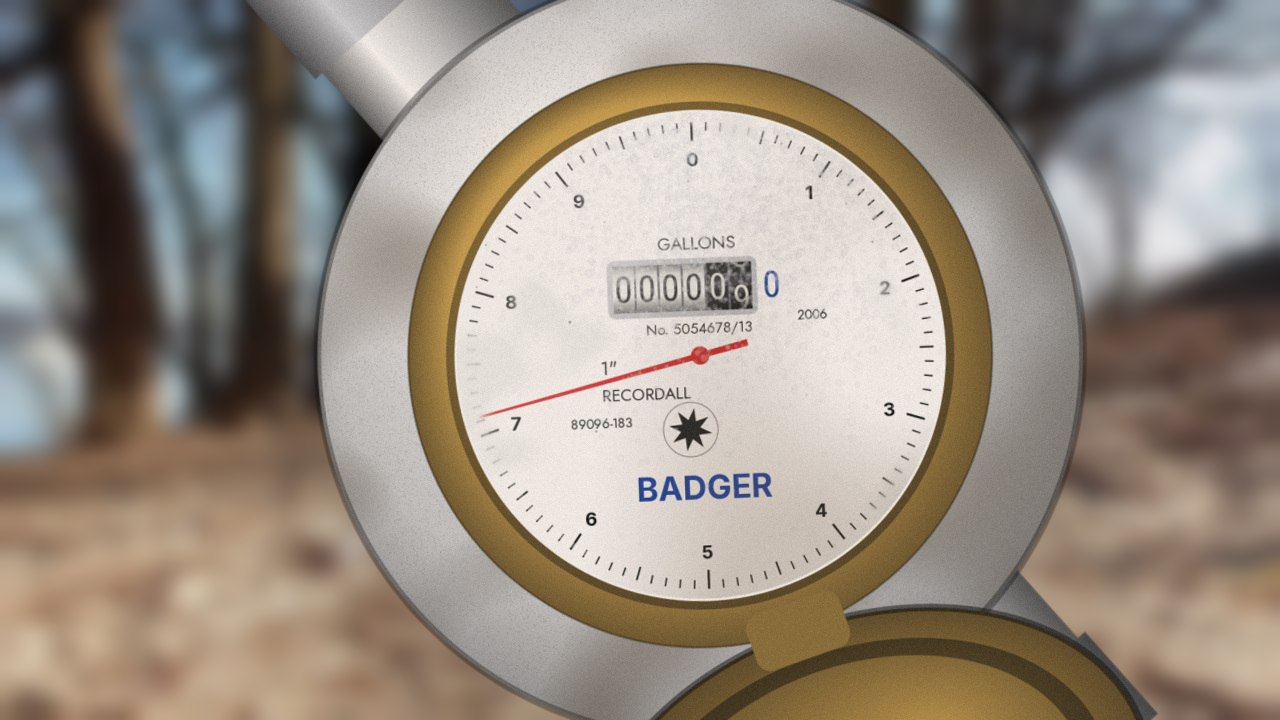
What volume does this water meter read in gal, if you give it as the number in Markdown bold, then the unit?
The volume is **87.1** gal
